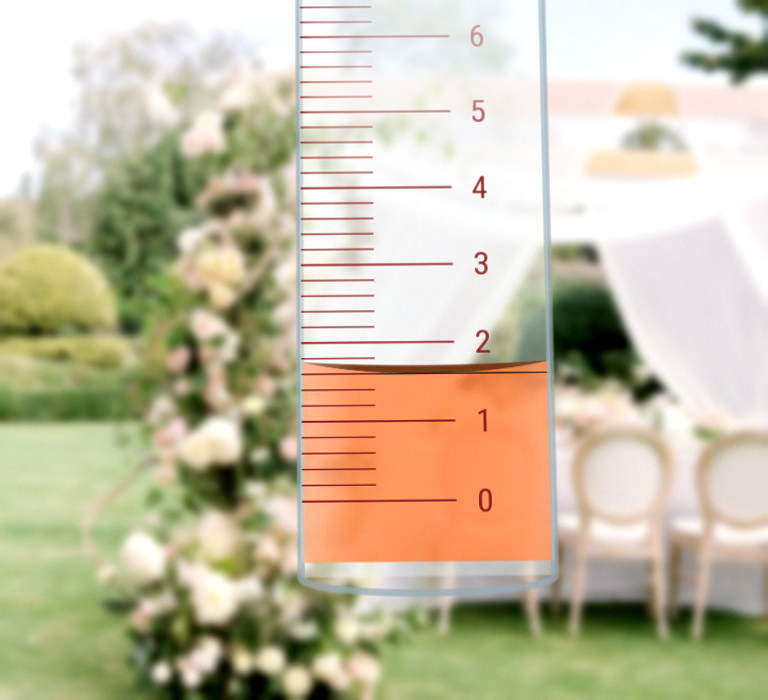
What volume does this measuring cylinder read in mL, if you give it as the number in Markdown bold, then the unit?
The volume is **1.6** mL
